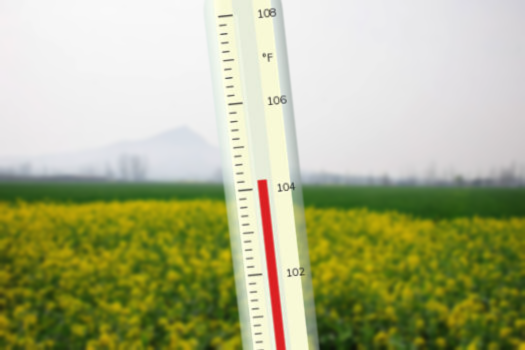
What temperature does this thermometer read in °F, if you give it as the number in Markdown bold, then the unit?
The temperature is **104.2** °F
